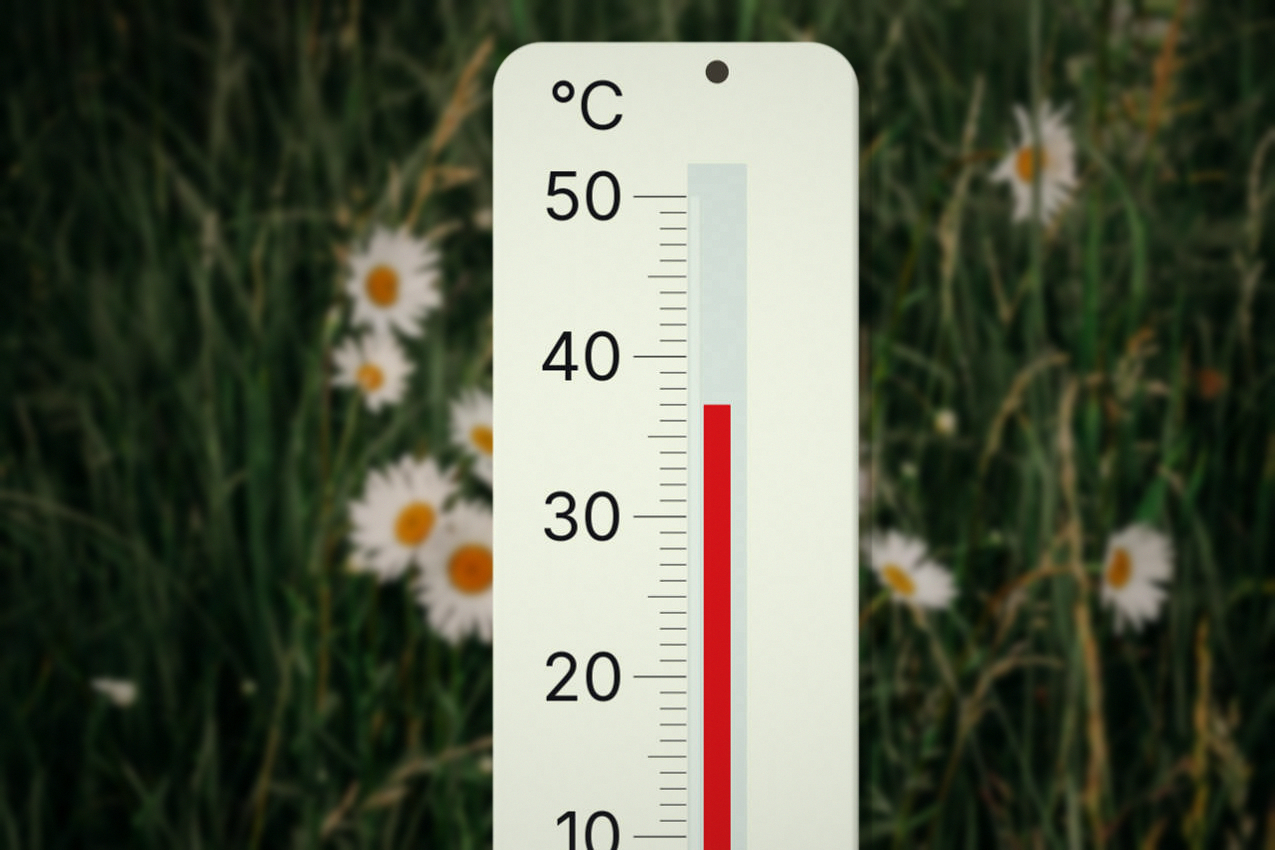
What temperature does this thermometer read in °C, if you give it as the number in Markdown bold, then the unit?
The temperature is **37** °C
